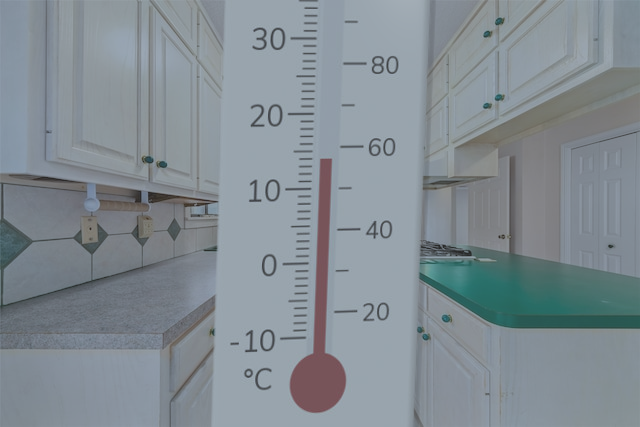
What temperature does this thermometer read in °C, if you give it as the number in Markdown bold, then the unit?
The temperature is **14** °C
